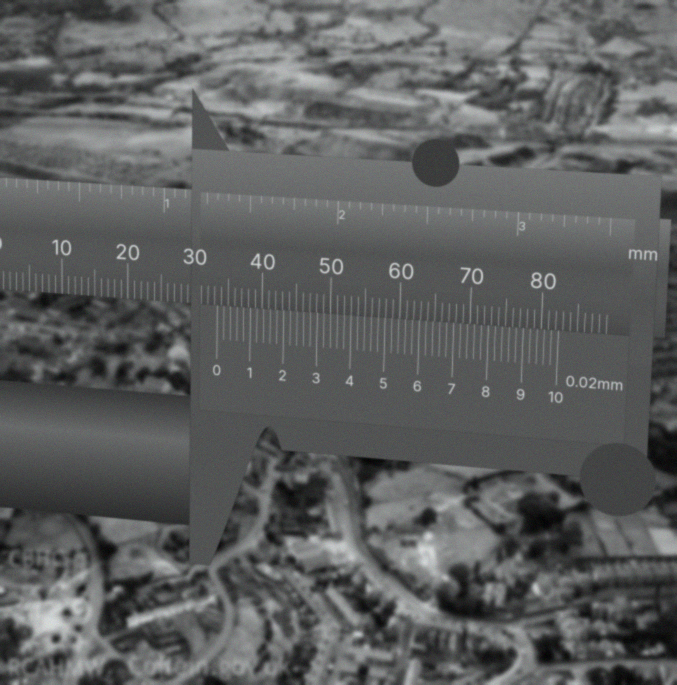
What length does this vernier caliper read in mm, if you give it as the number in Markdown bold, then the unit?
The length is **33.4** mm
